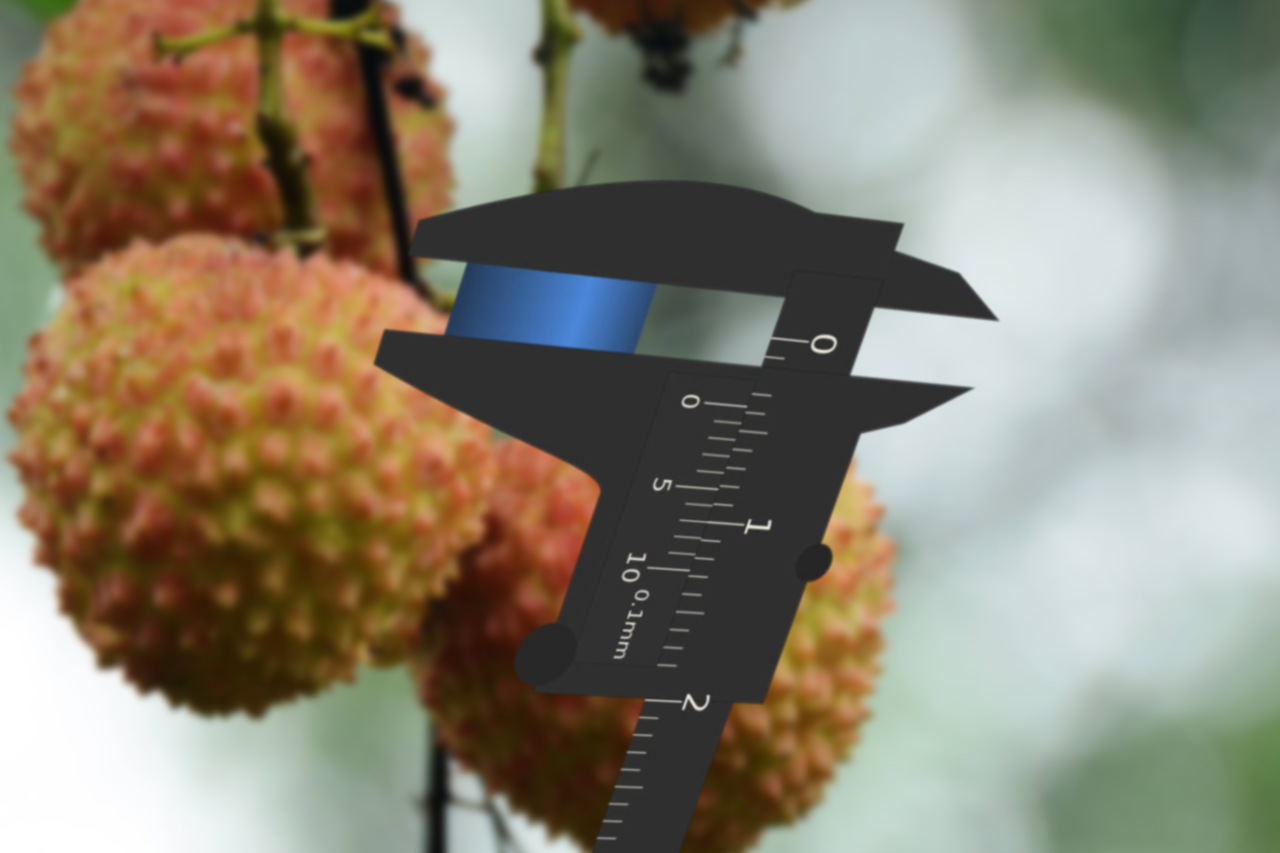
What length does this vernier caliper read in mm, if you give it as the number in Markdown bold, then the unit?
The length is **3.7** mm
